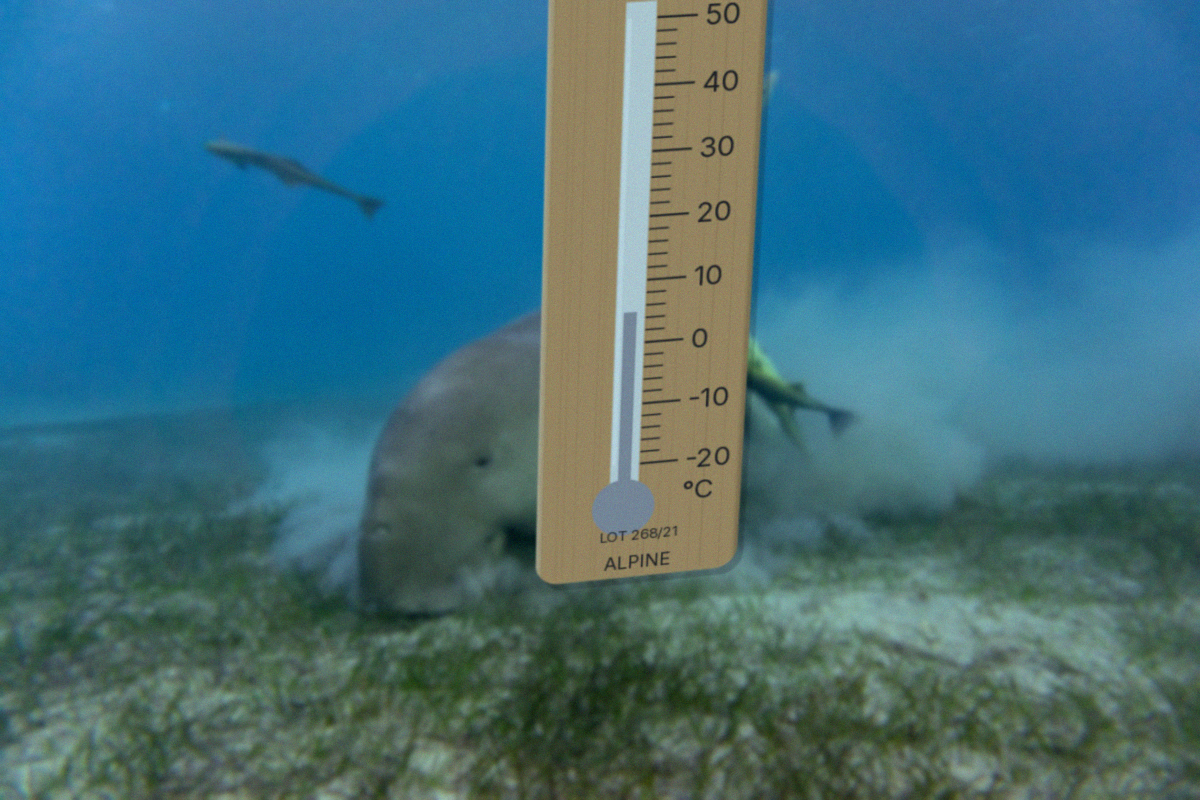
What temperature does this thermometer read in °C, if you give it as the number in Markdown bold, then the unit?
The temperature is **5** °C
